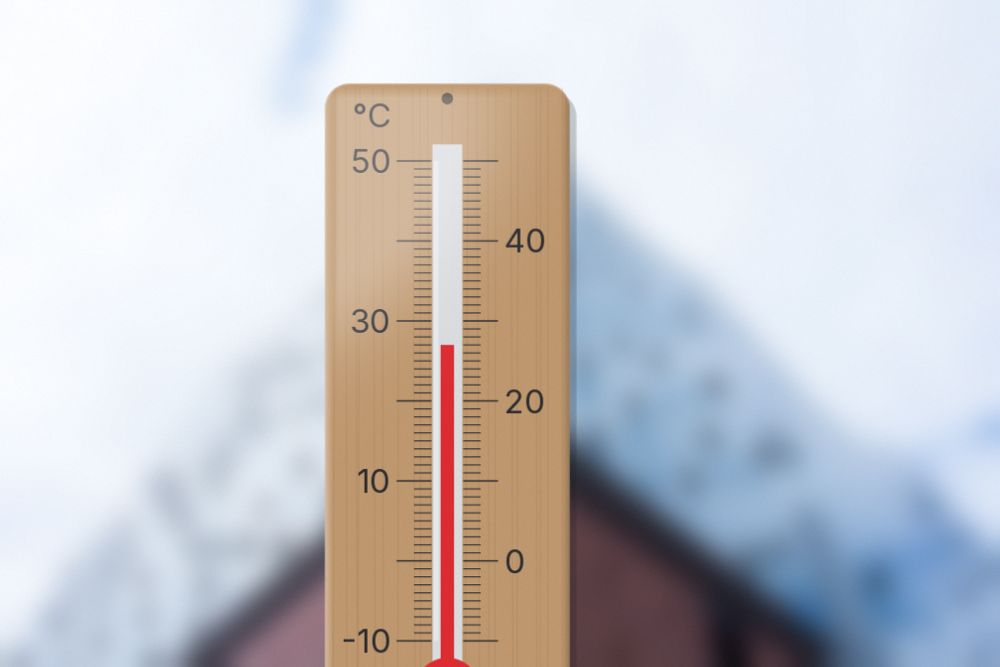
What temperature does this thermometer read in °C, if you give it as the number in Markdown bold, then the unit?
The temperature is **27** °C
